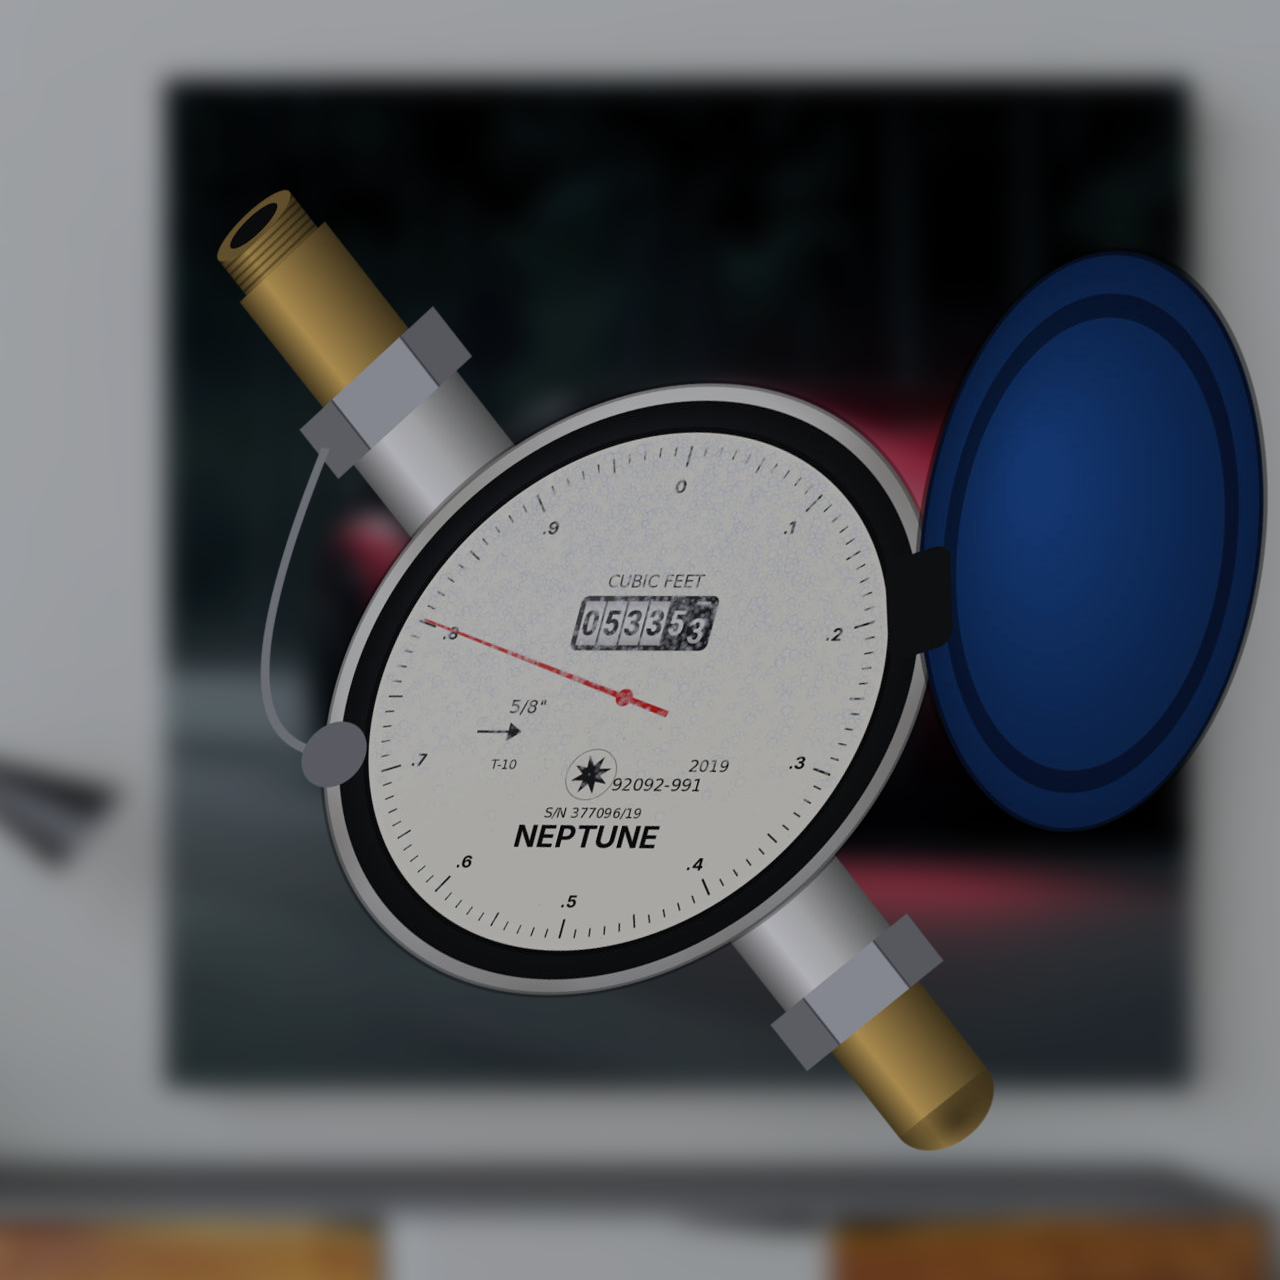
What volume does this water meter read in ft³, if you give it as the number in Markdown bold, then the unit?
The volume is **53352.80** ft³
